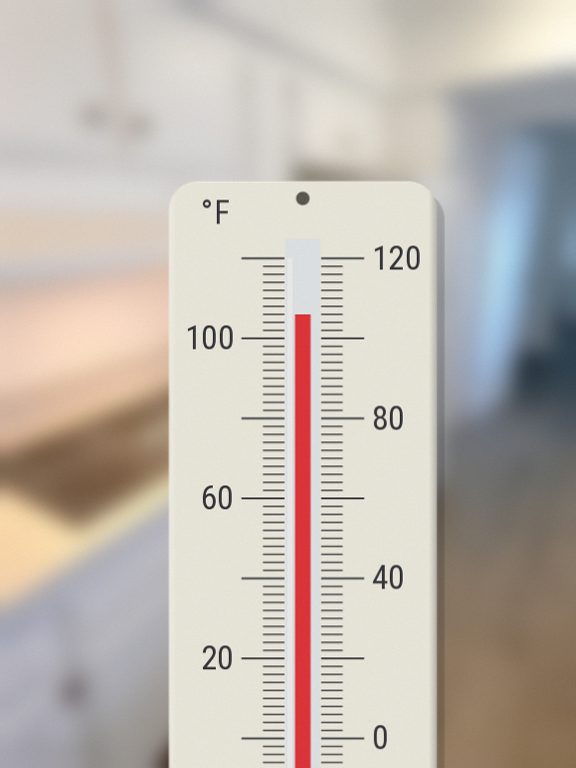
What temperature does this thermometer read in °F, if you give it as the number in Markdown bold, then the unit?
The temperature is **106** °F
